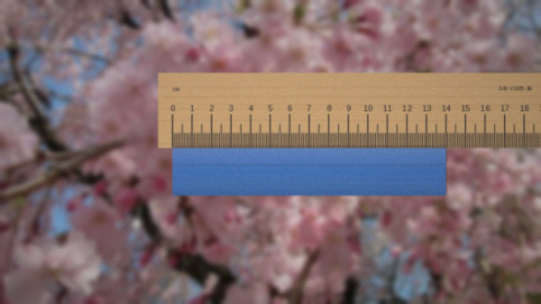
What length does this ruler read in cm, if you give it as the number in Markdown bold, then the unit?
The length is **14** cm
